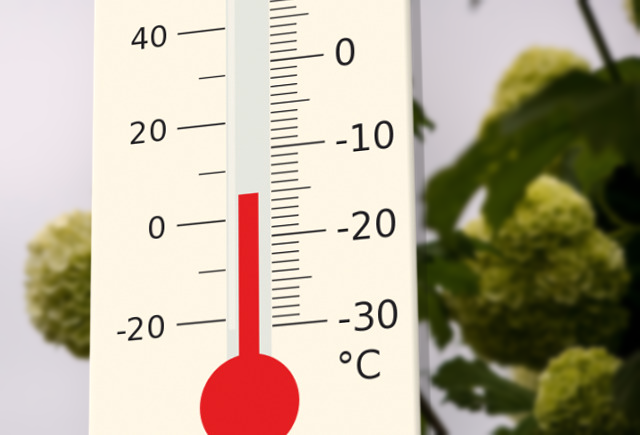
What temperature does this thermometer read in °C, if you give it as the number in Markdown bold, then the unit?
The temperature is **-15** °C
